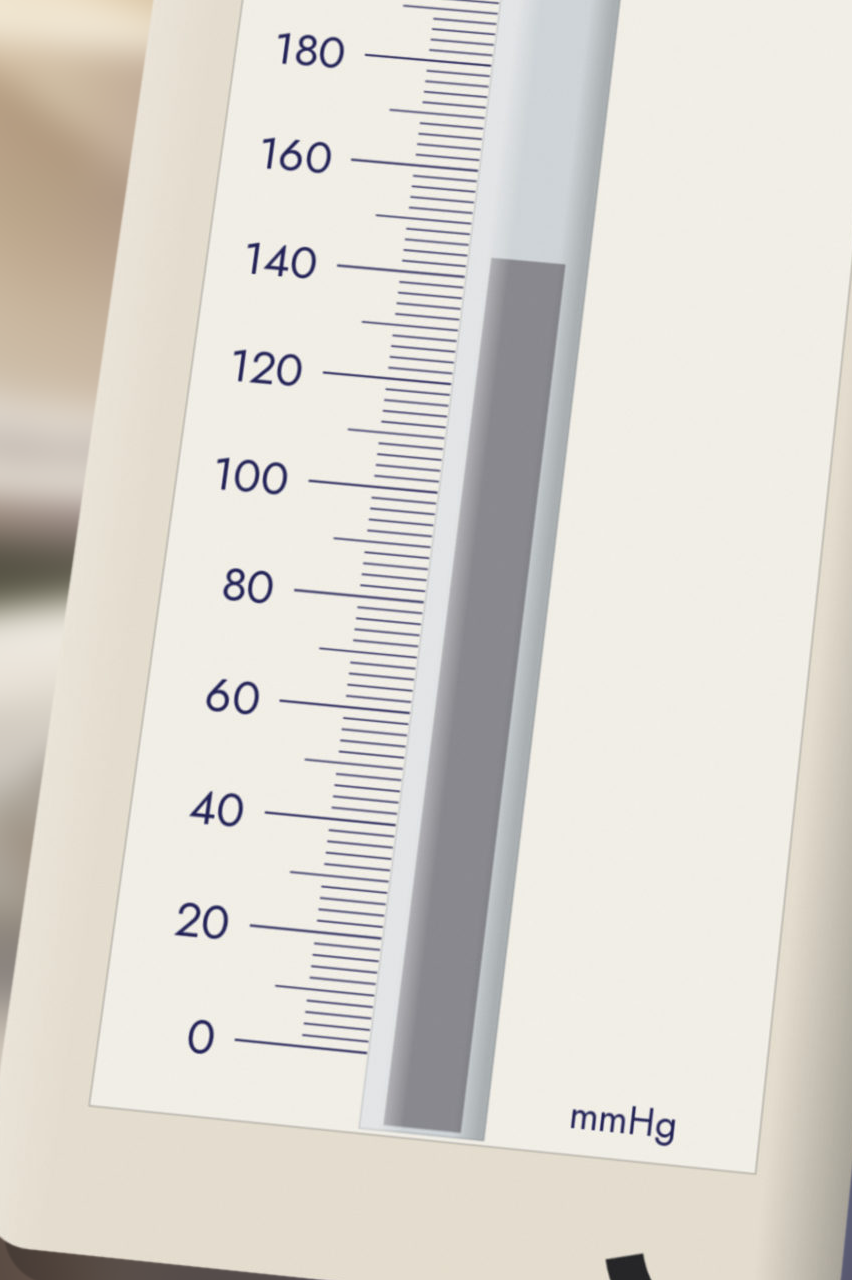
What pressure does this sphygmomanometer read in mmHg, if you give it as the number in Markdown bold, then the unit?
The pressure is **144** mmHg
